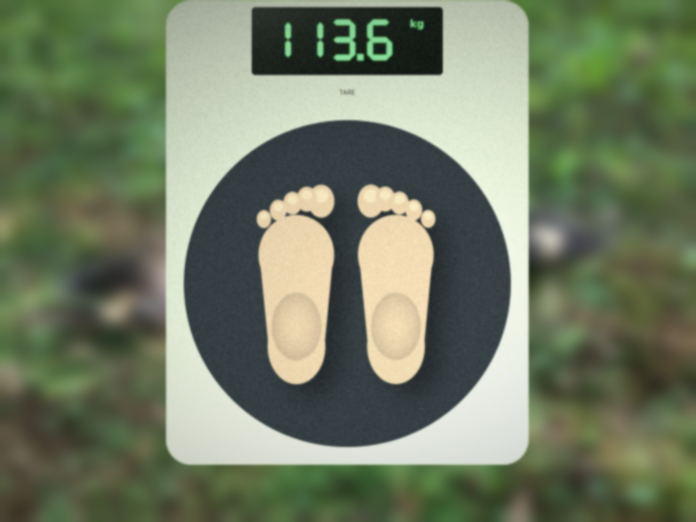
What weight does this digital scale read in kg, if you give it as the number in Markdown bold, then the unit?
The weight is **113.6** kg
